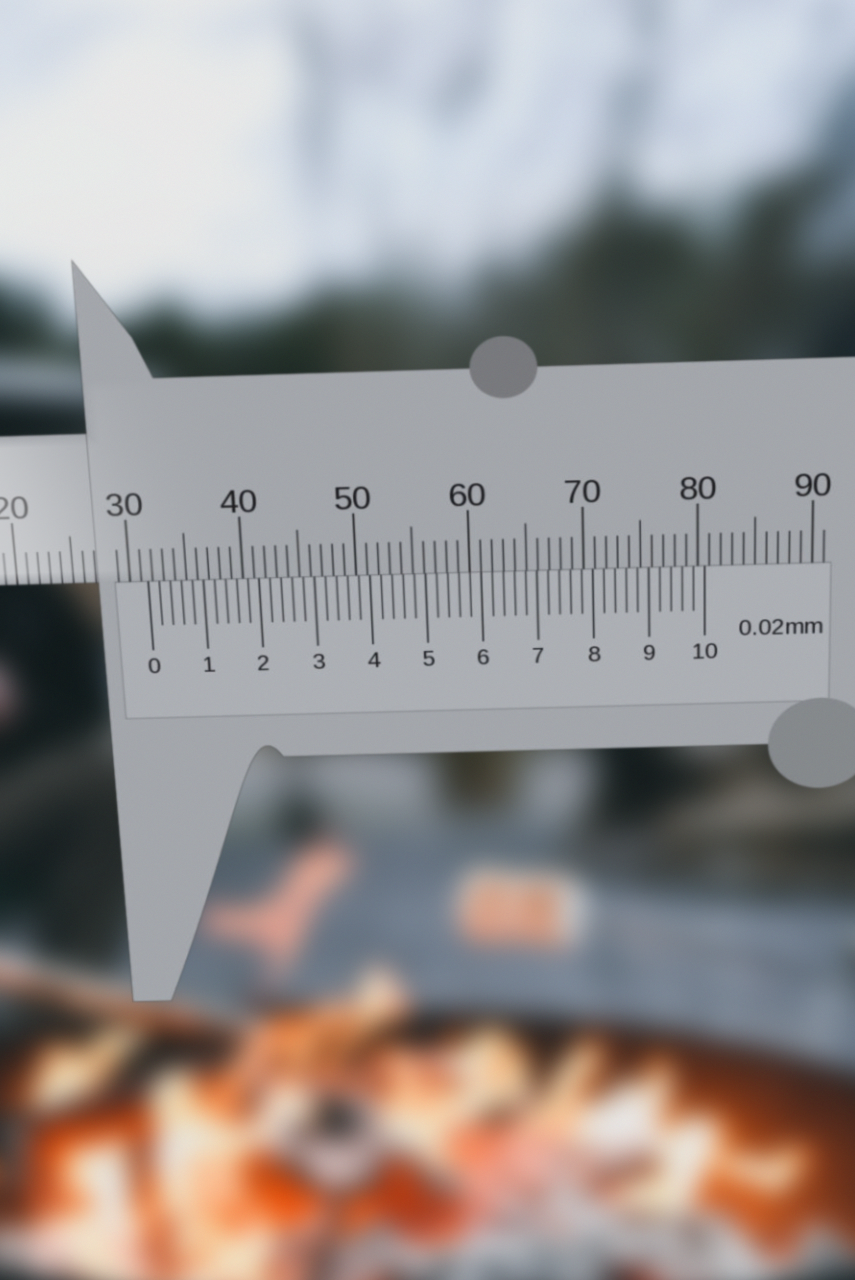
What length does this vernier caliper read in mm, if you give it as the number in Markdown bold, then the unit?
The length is **31.6** mm
